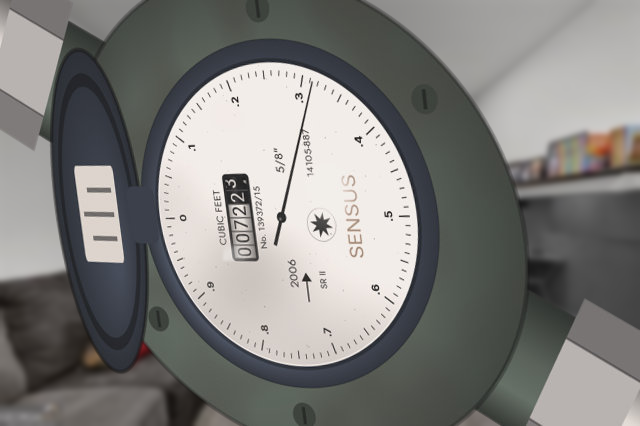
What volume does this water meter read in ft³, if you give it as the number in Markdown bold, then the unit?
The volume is **7223.31** ft³
